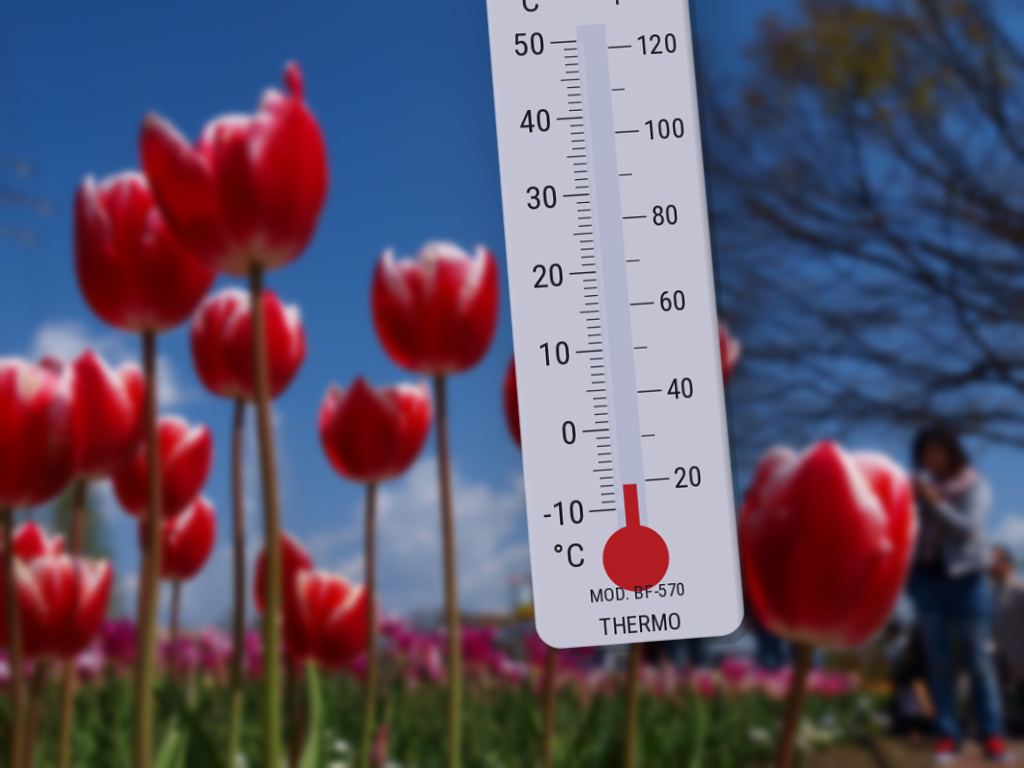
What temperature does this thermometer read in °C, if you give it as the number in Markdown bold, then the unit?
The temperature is **-7** °C
